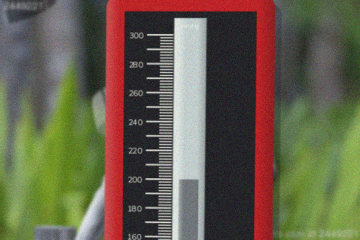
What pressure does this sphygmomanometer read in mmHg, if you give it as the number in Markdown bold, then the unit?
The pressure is **200** mmHg
